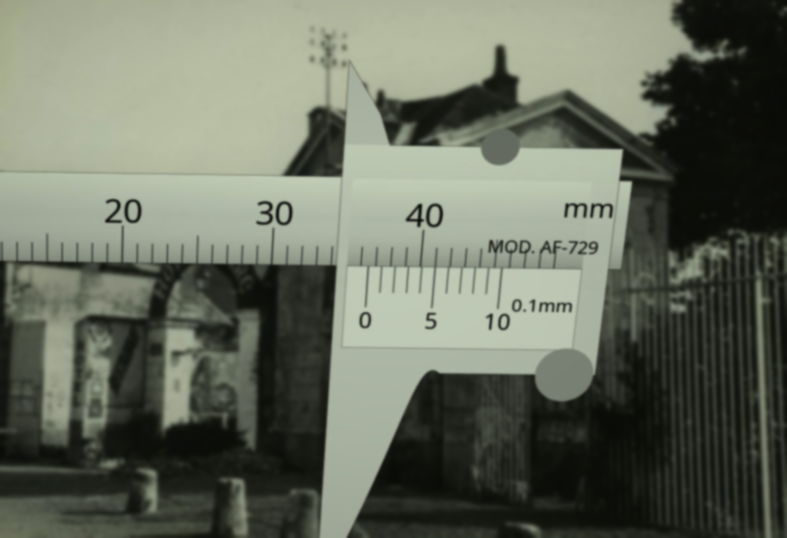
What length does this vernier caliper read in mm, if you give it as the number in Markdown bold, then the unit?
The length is **36.5** mm
